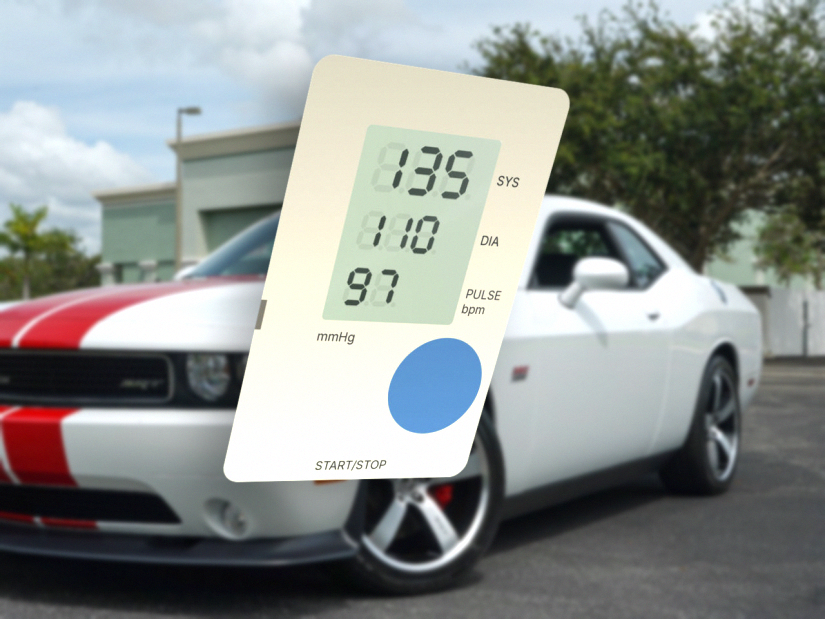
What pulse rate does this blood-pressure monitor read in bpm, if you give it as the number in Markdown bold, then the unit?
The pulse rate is **97** bpm
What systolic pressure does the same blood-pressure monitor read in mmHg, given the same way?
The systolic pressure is **135** mmHg
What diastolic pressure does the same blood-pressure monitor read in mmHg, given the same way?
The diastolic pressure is **110** mmHg
